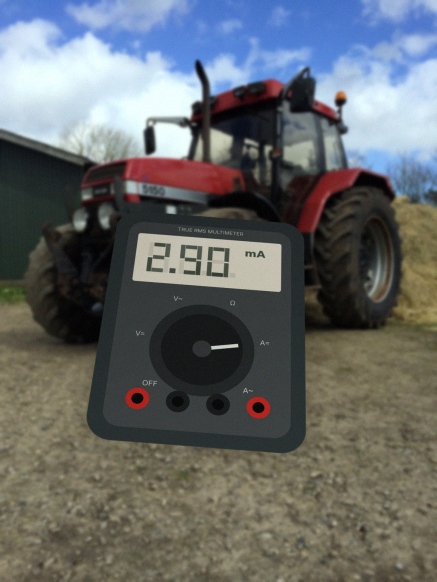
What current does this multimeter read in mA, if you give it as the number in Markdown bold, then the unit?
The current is **2.90** mA
